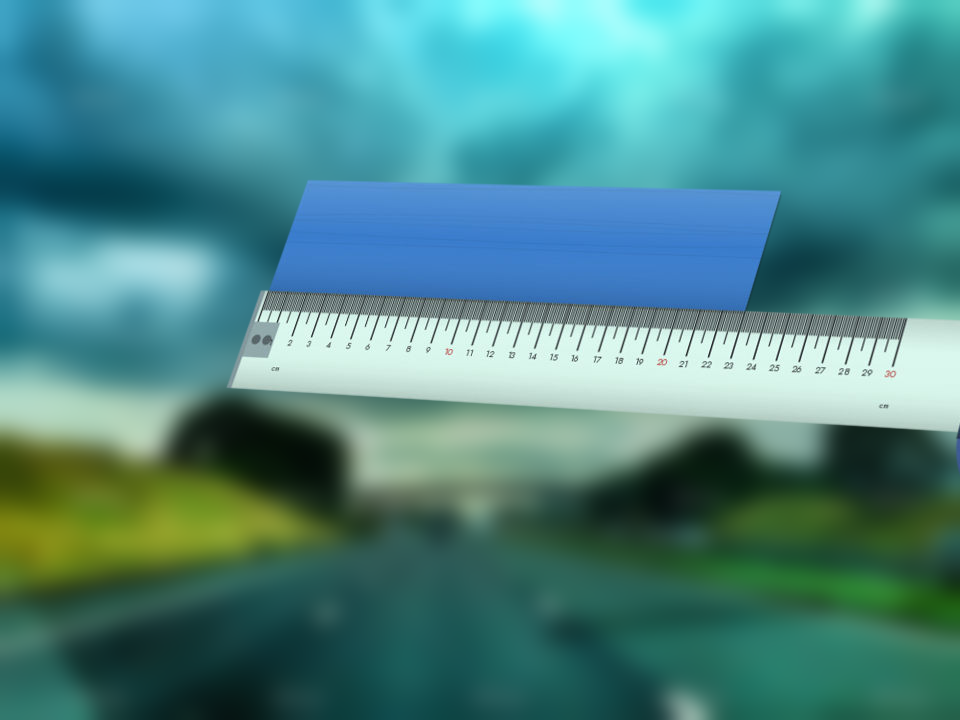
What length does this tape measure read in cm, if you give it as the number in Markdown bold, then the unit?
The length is **23** cm
